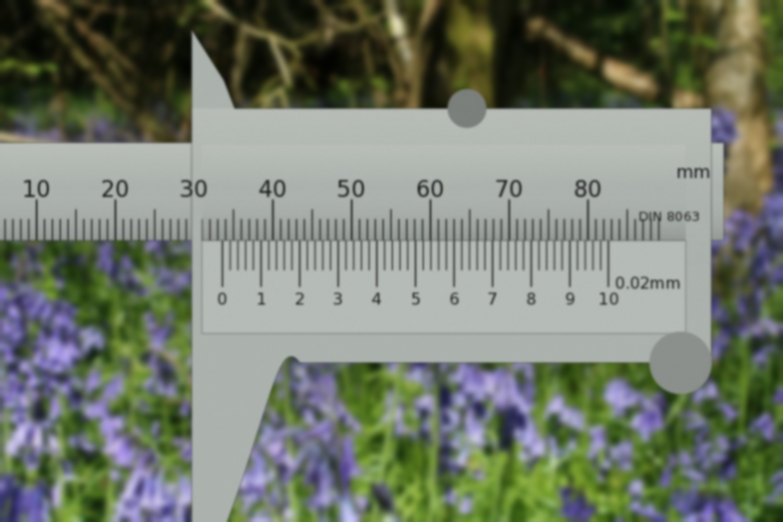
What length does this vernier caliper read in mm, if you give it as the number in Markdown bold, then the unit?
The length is **33.6** mm
